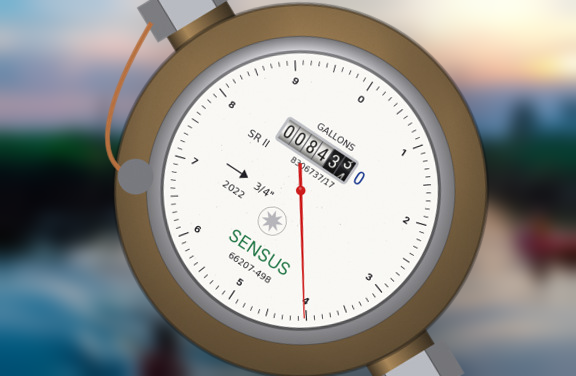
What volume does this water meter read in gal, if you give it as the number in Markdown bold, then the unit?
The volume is **84334.0** gal
